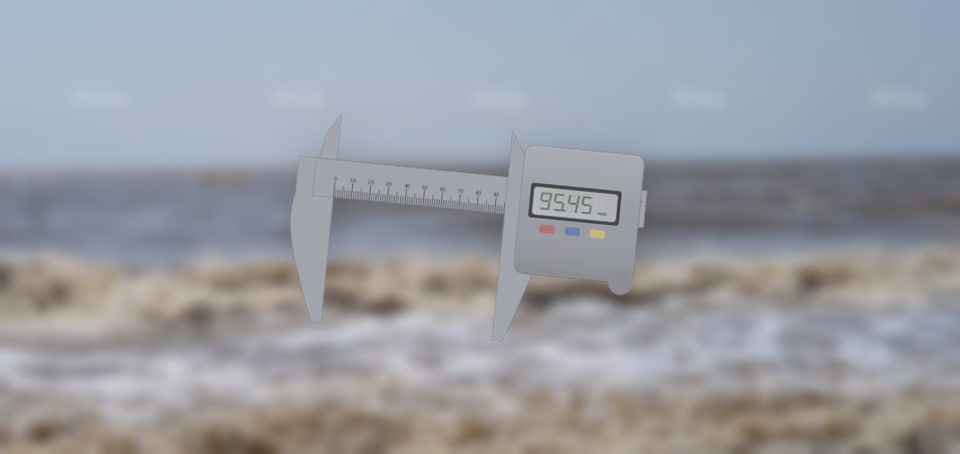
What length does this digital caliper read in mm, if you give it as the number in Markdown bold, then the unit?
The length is **95.45** mm
